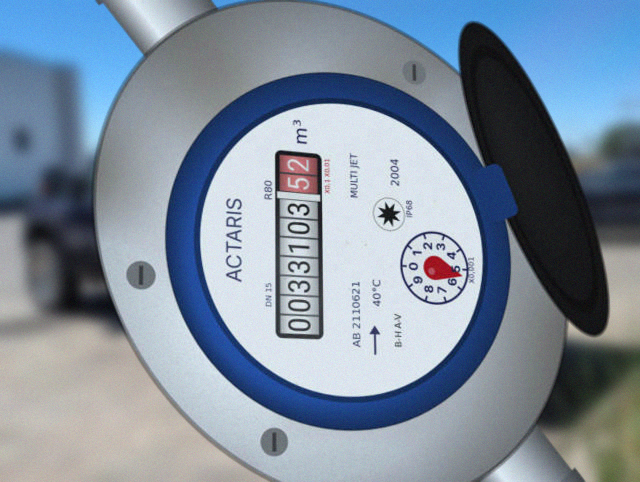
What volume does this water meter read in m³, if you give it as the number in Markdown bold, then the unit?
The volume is **33103.525** m³
